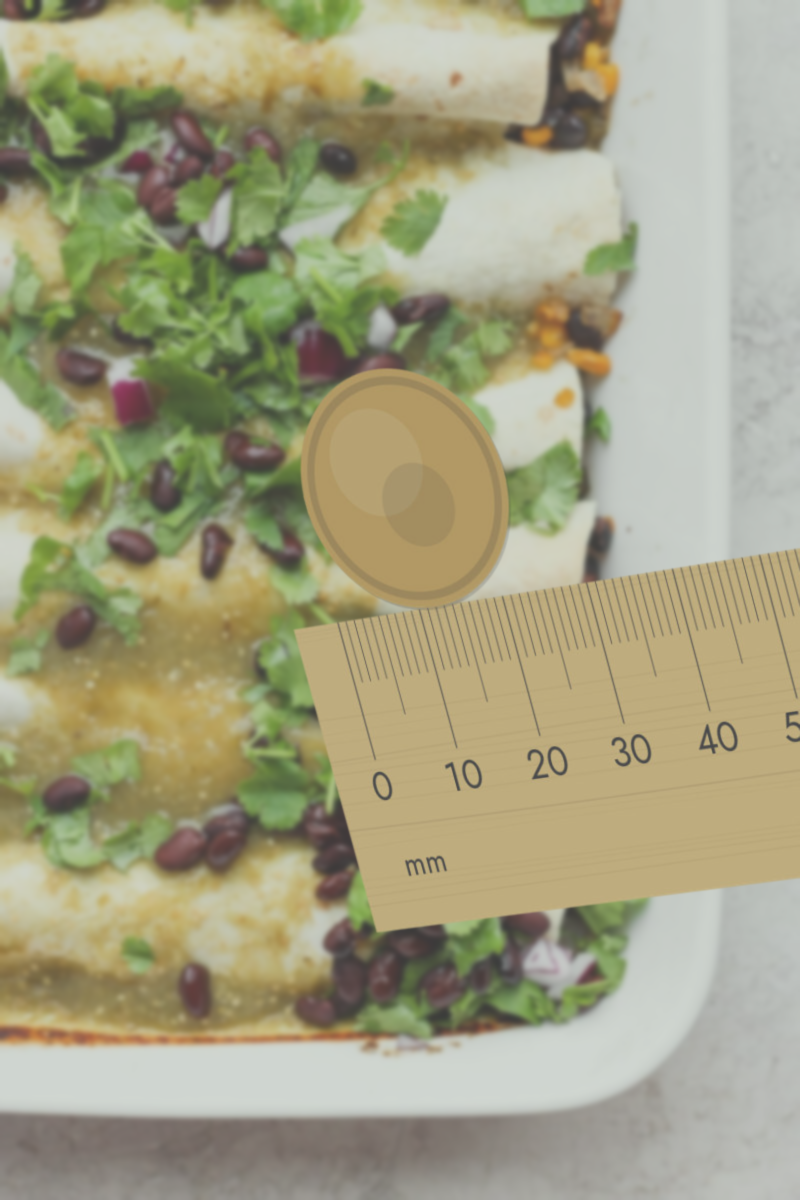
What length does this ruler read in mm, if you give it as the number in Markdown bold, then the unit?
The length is **24** mm
